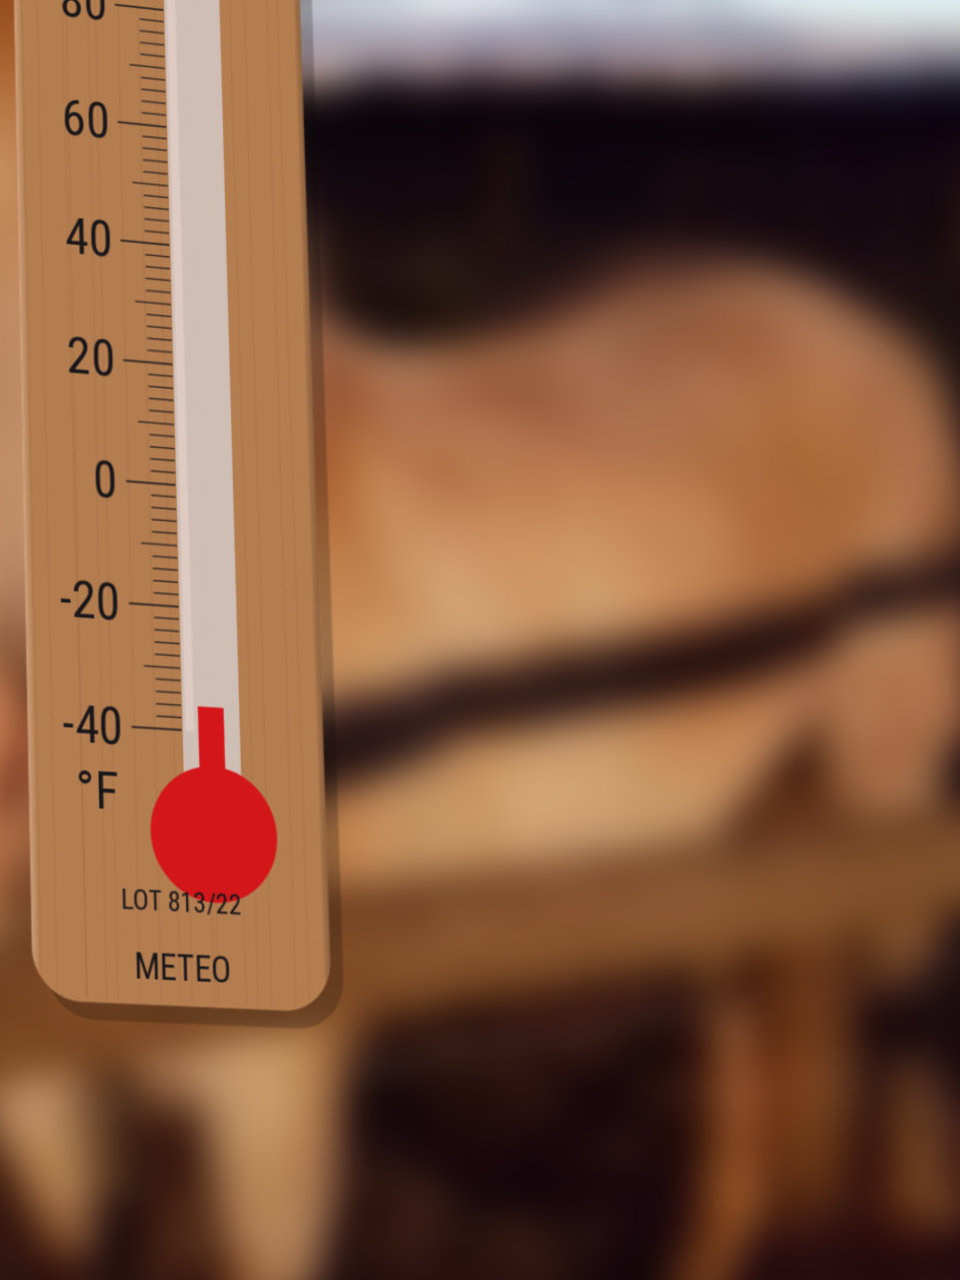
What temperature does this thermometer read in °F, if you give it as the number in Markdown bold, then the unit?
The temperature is **-36** °F
